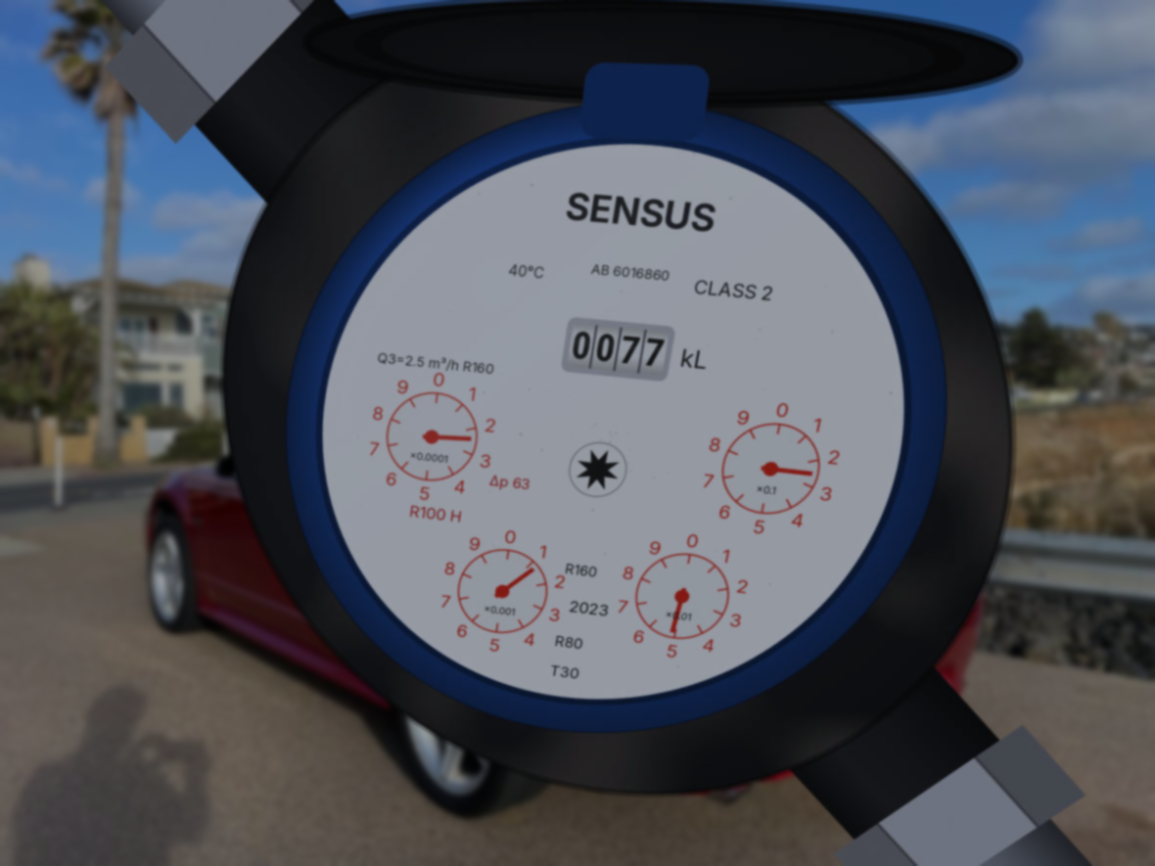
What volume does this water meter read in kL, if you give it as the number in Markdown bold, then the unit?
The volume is **77.2512** kL
